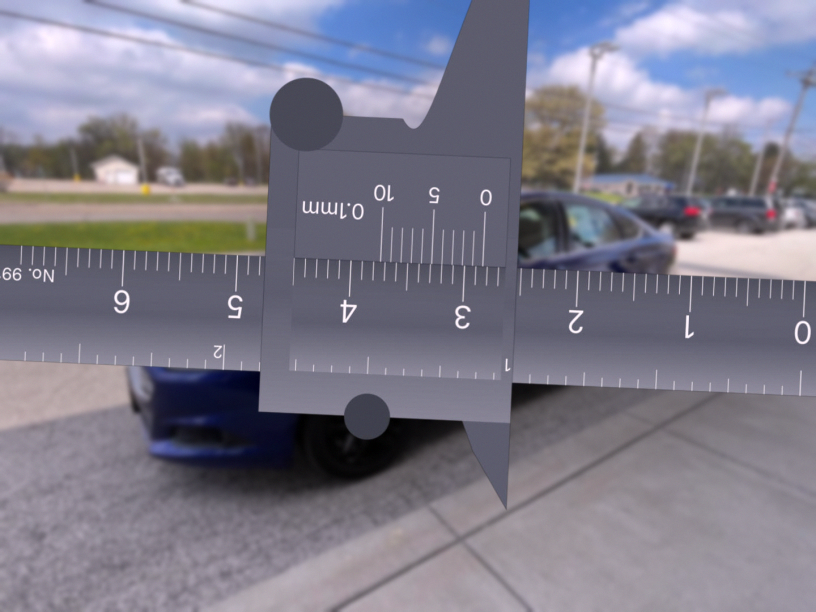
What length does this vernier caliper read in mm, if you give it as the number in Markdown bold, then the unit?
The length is **28.4** mm
